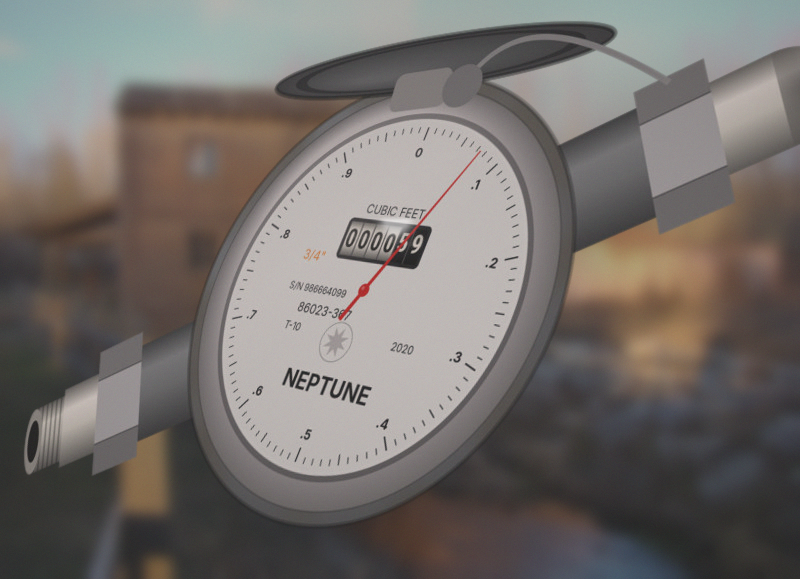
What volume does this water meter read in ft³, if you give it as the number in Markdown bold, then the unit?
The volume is **59.07** ft³
